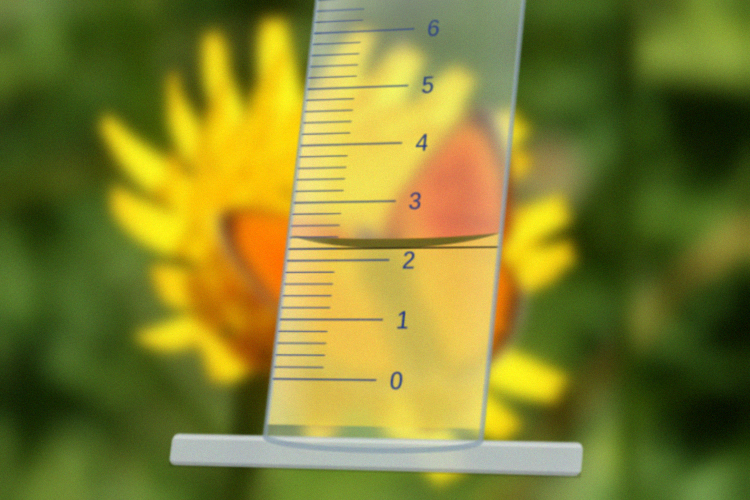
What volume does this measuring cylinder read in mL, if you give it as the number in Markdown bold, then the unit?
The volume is **2.2** mL
